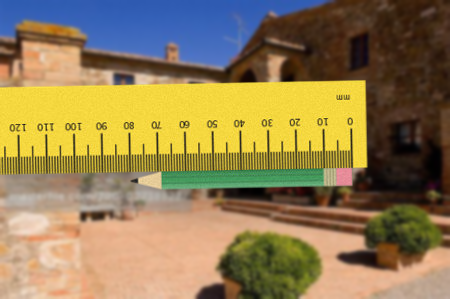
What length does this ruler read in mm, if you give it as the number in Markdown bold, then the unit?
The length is **80** mm
